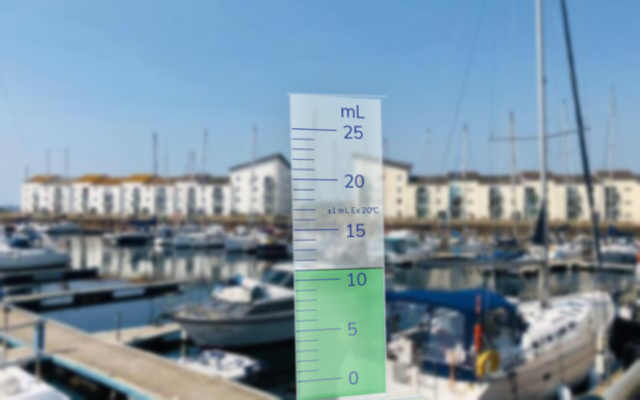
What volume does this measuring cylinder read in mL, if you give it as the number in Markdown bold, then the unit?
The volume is **11** mL
